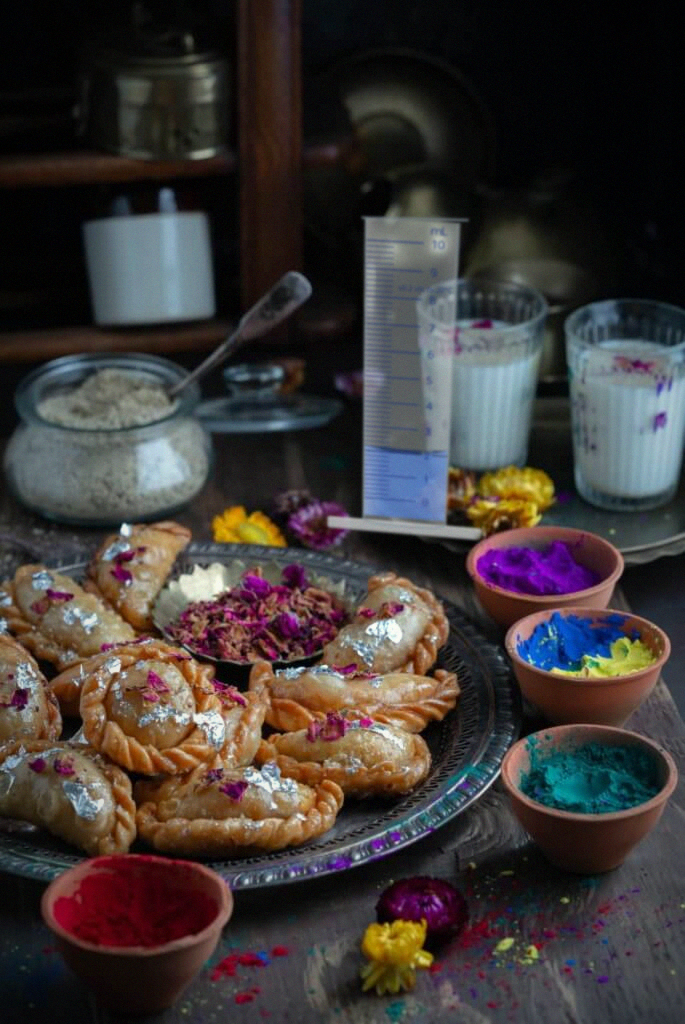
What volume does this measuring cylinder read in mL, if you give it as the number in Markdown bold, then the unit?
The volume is **2** mL
